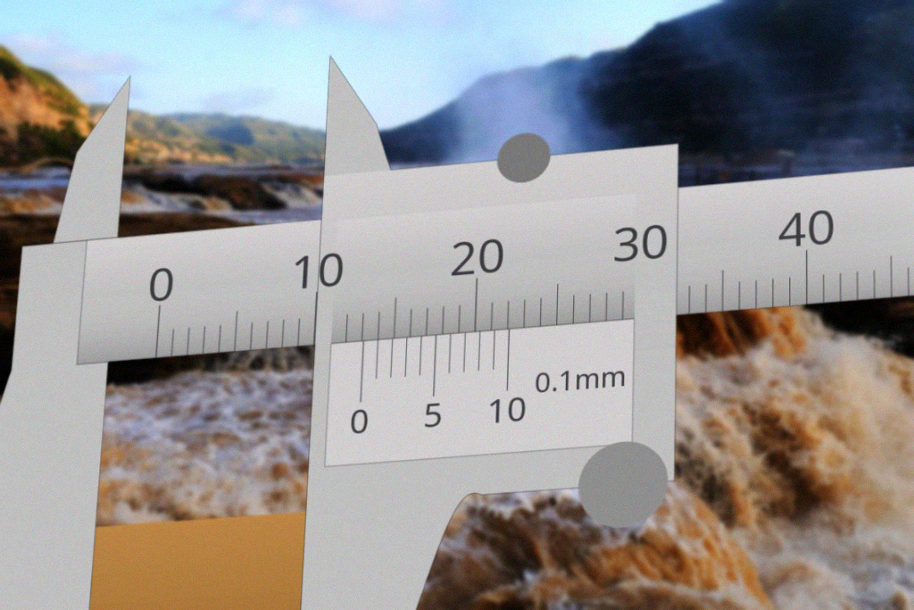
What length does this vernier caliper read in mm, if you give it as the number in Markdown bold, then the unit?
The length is **13.1** mm
